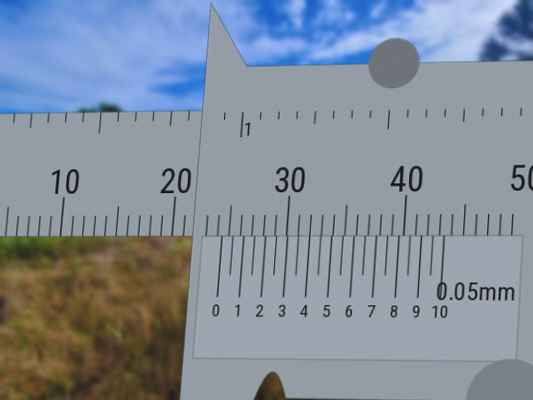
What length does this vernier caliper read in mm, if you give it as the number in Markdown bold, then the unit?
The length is **24.4** mm
